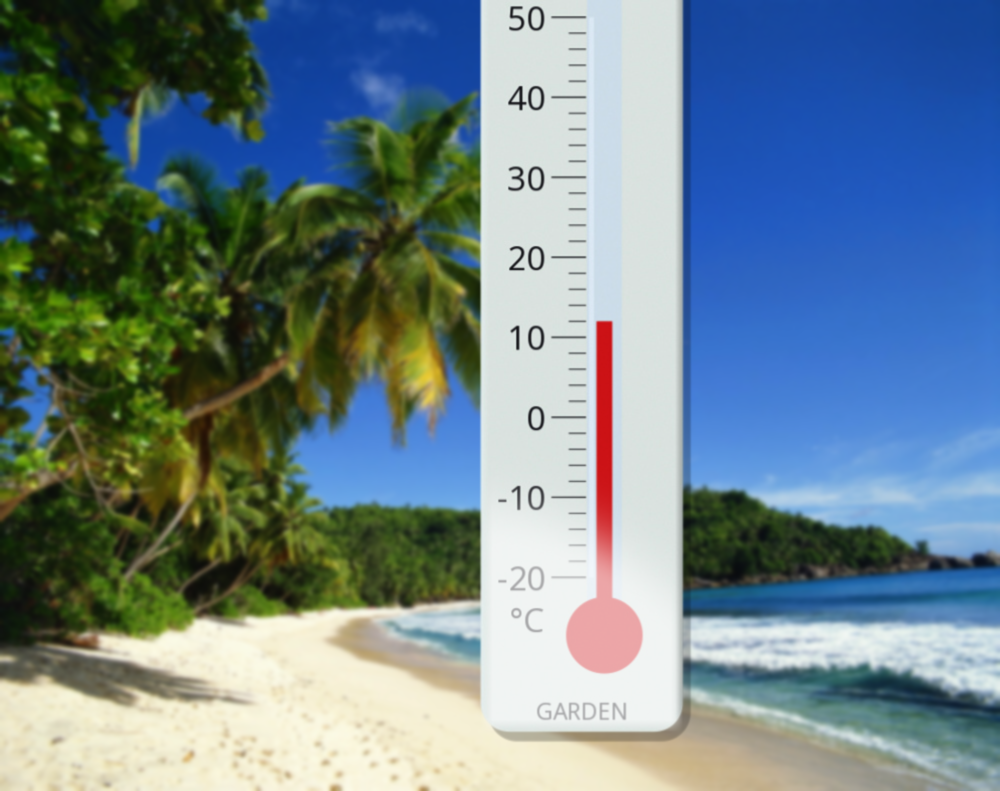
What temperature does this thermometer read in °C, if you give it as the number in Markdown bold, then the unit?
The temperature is **12** °C
